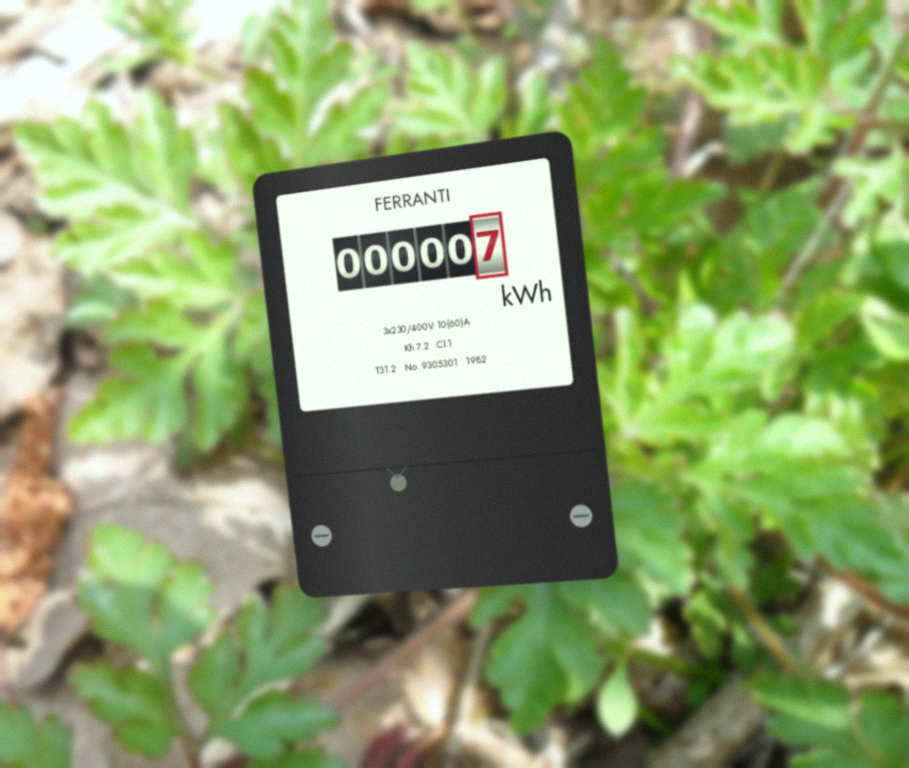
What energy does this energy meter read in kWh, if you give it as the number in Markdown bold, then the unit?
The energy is **0.7** kWh
